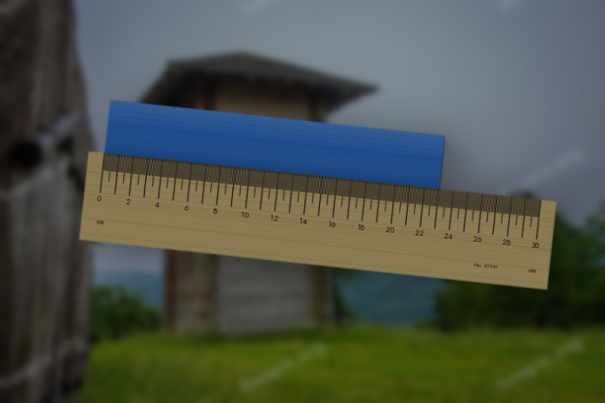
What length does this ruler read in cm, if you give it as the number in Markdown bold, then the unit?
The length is **23** cm
